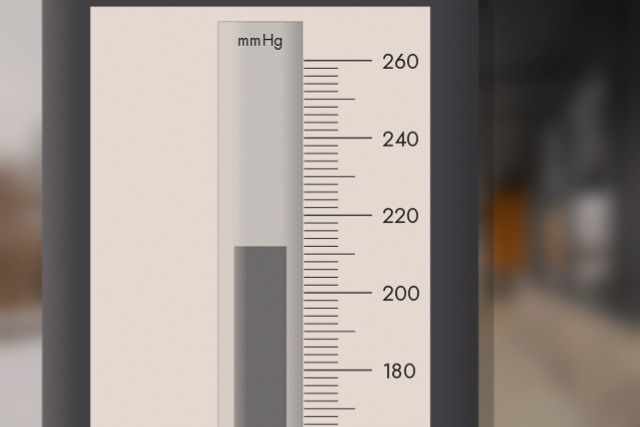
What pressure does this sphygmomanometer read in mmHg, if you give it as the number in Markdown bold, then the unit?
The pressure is **212** mmHg
